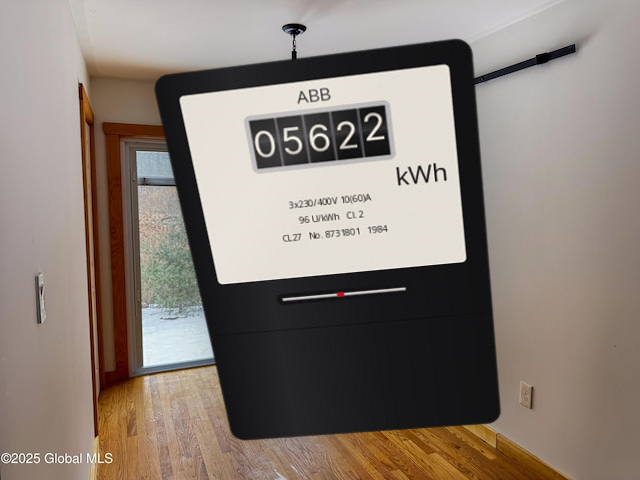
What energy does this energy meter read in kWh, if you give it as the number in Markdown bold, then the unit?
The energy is **5622** kWh
